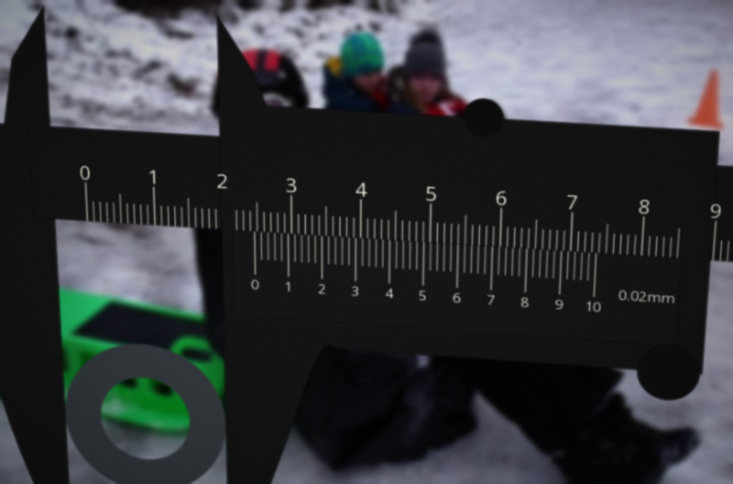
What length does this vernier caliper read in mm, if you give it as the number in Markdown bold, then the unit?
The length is **24.6** mm
